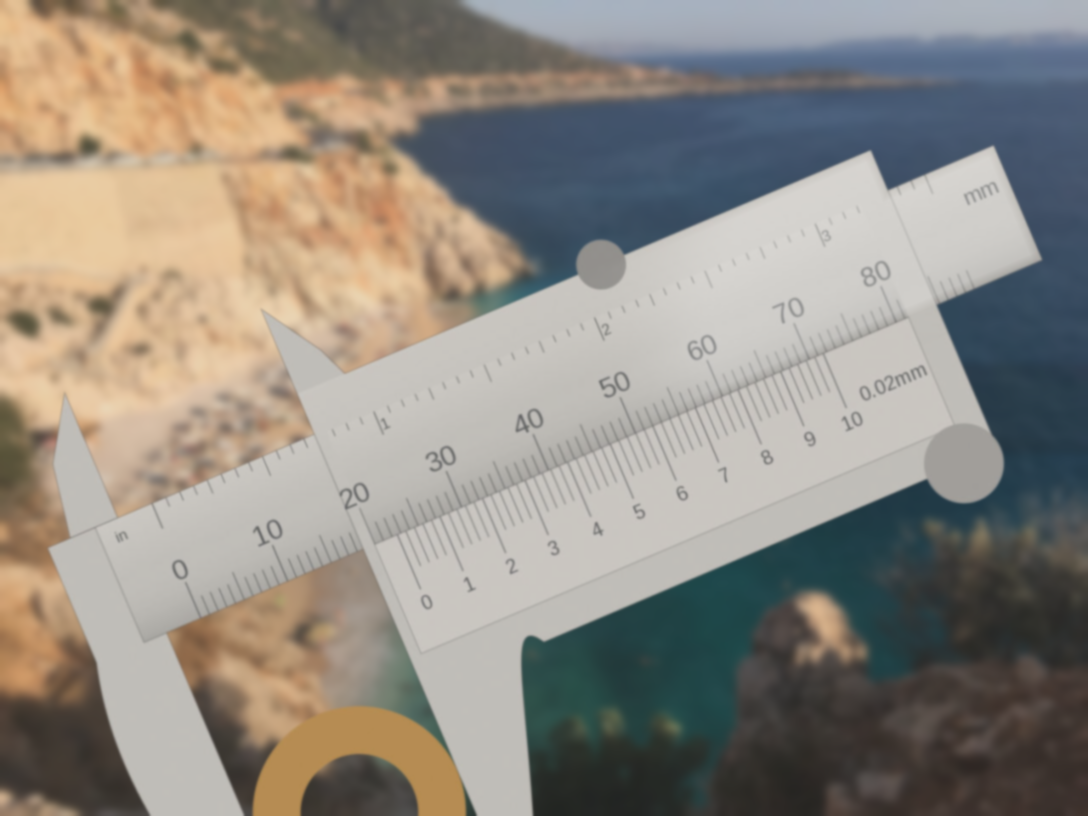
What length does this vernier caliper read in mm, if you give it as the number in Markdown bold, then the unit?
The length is **22.6** mm
